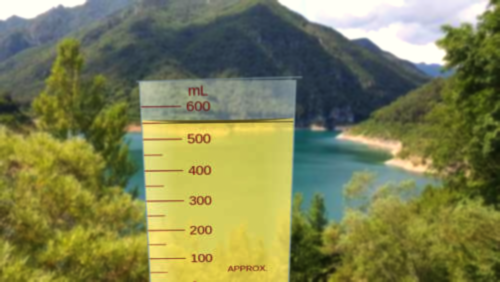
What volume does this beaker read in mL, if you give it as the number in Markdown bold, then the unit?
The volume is **550** mL
